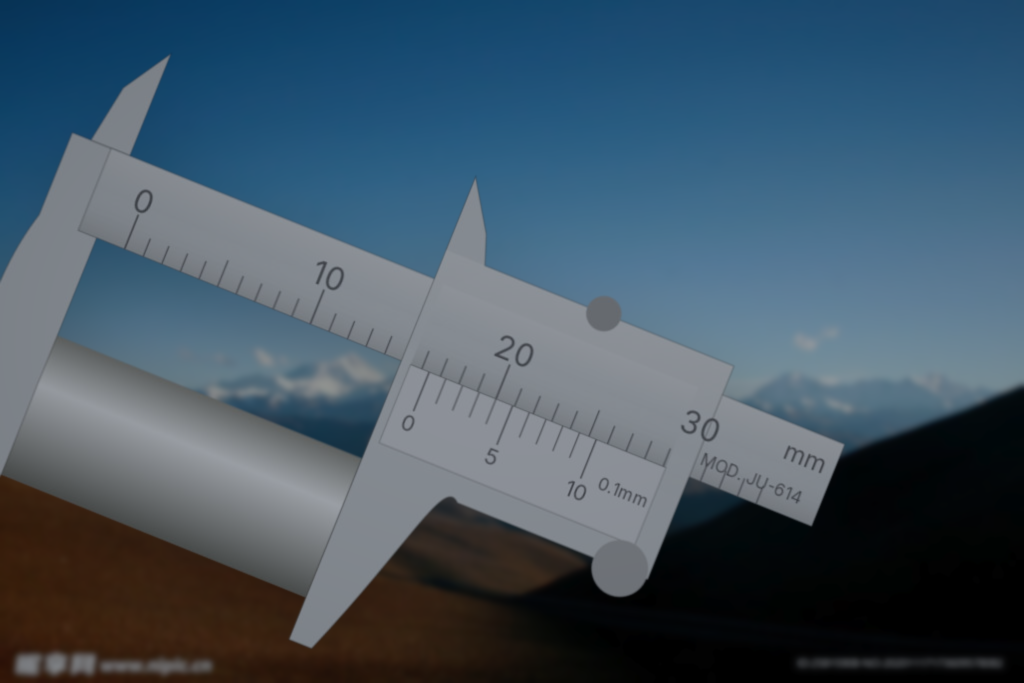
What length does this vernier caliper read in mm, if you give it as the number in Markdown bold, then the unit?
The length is **16.4** mm
